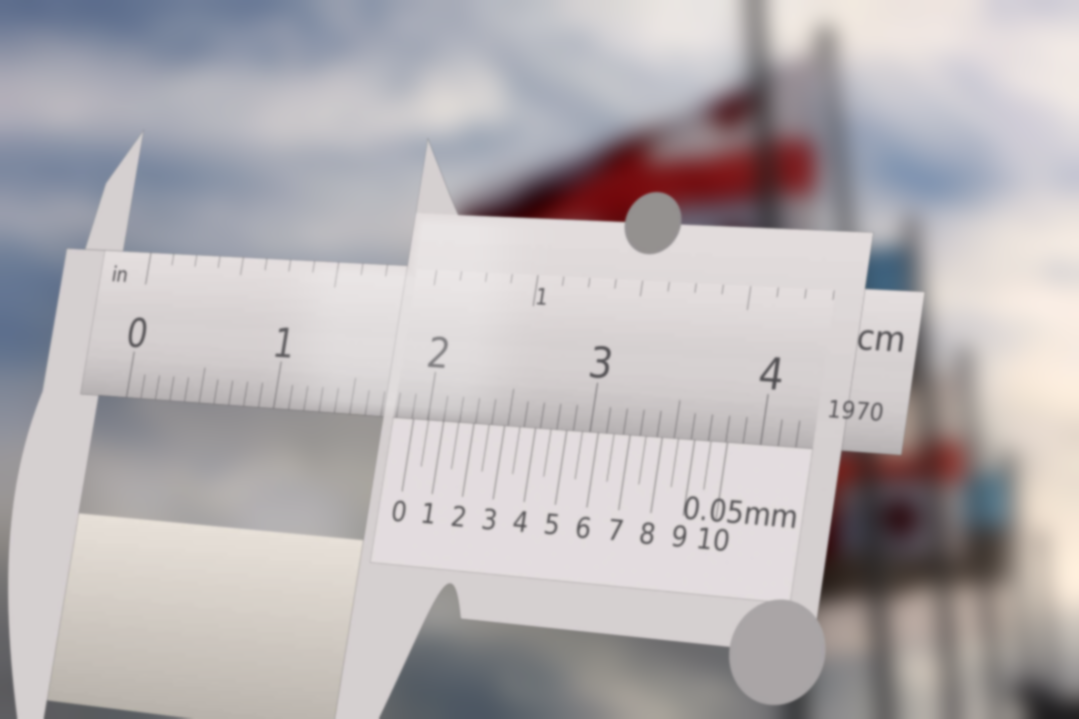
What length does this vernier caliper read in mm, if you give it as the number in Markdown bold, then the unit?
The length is **19.1** mm
